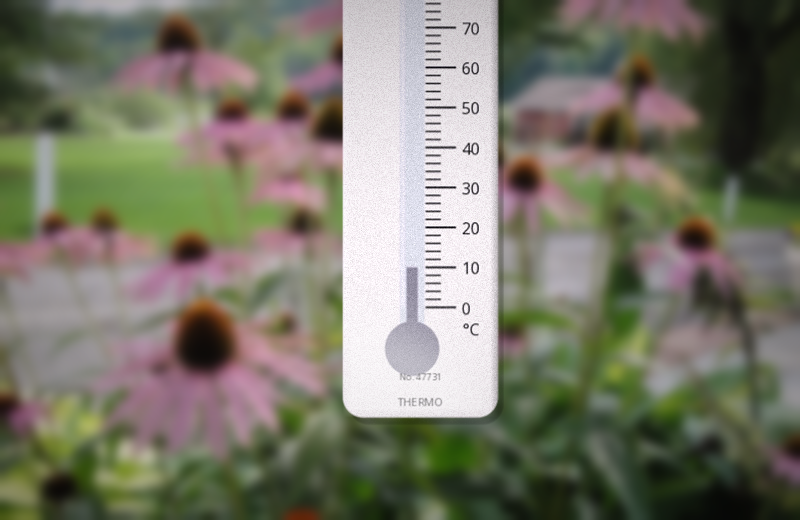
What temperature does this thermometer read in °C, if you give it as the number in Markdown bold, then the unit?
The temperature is **10** °C
